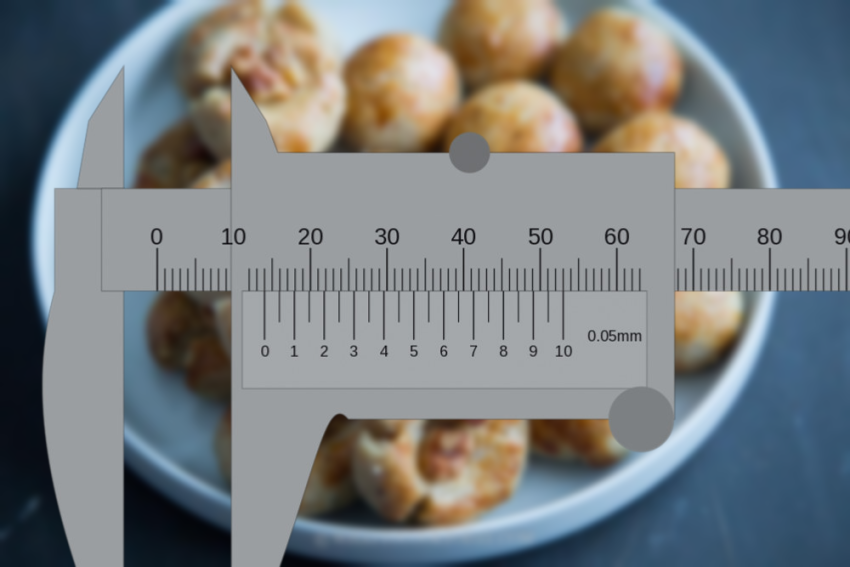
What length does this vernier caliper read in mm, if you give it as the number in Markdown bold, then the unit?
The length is **14.0** mm
